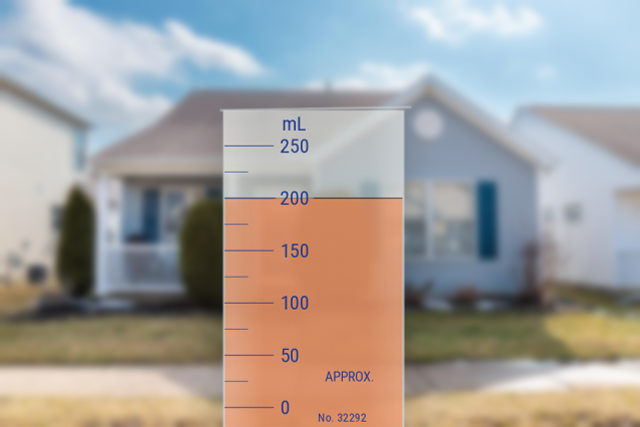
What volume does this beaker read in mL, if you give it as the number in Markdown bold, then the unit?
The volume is **200** mL
